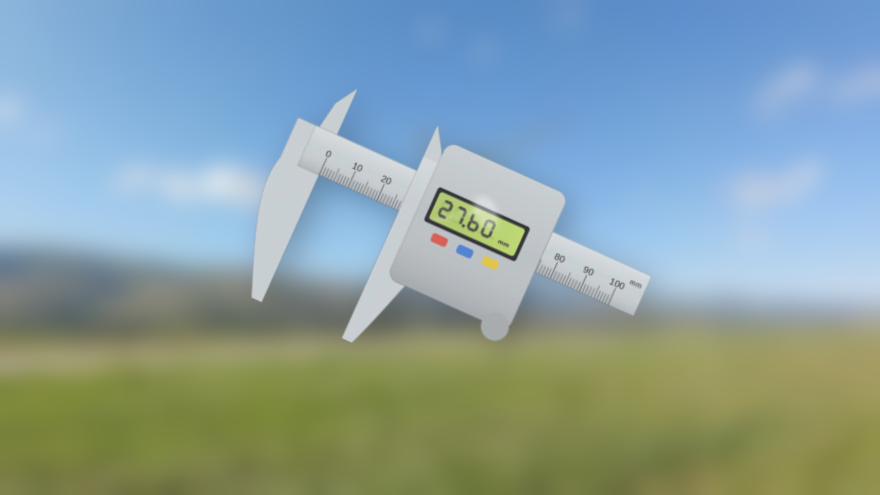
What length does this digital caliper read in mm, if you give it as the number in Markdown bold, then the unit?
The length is **27.60** mm
